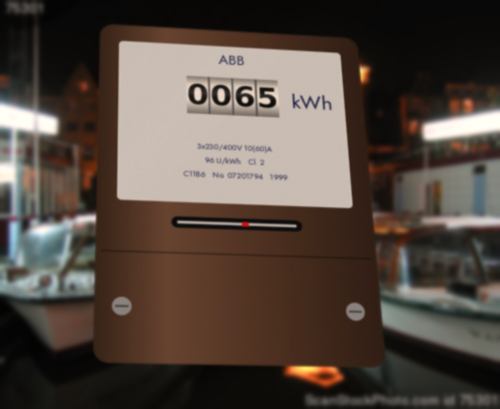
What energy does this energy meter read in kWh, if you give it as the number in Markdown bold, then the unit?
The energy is **65** kWh
